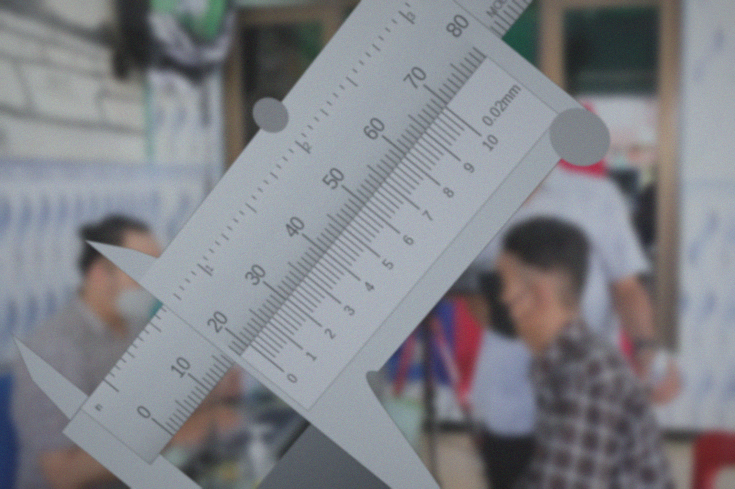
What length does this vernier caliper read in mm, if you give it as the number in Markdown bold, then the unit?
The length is **20.5** mm
